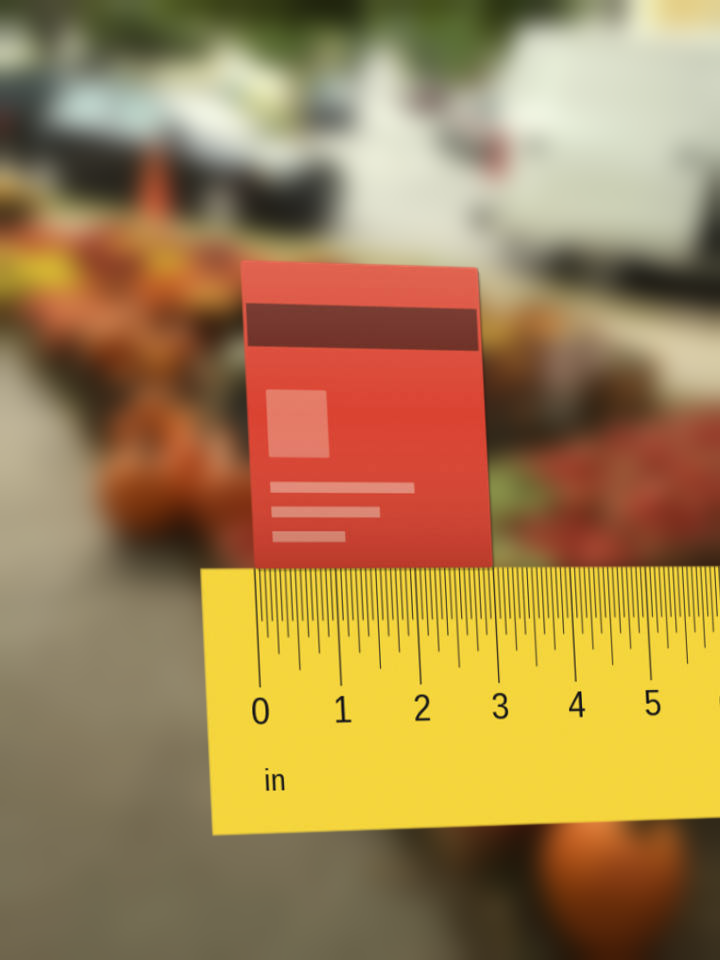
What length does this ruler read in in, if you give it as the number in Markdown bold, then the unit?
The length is **3** in
